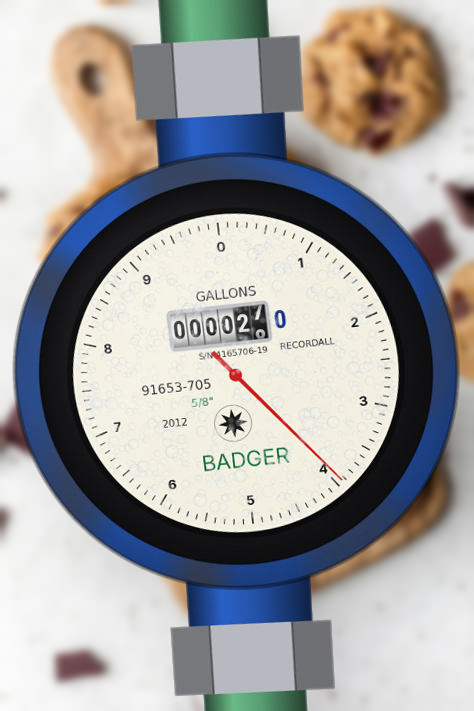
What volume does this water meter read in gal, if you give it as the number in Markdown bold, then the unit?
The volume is **273.9** gal
